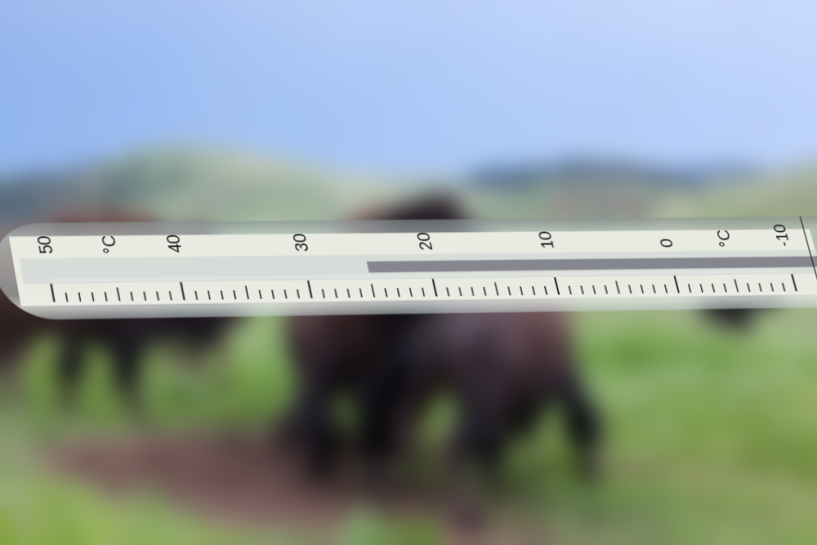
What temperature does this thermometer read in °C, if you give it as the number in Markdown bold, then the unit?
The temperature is **25** °C
